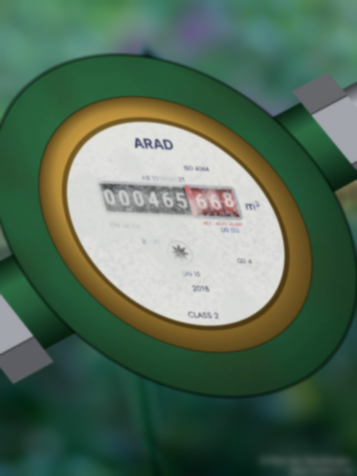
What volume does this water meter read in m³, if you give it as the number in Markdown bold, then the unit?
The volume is **465.668** m³
